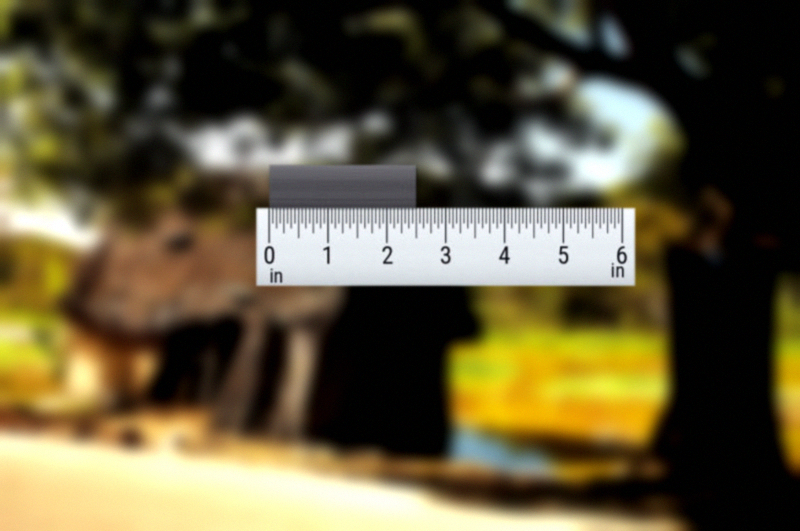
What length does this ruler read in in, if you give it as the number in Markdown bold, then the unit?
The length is **2.5** in
